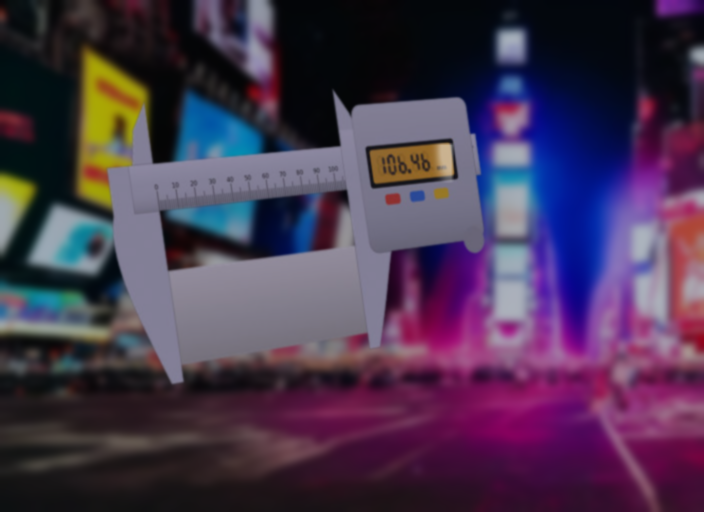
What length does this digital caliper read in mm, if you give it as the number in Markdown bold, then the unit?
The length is **106.46** mm
